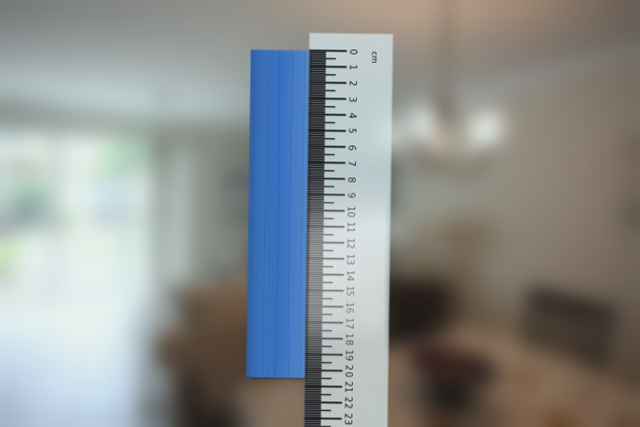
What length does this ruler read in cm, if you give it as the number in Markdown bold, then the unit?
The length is **20.5** cm
